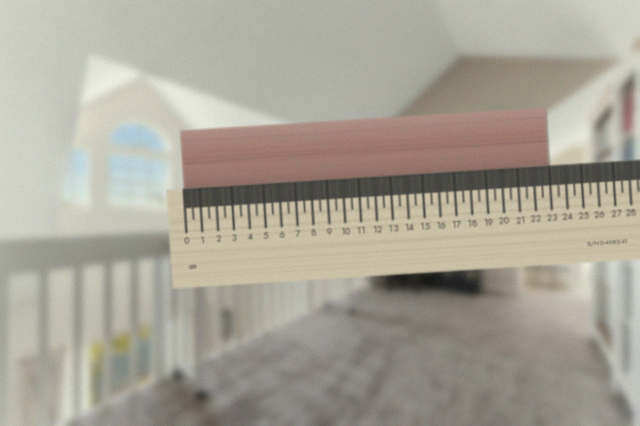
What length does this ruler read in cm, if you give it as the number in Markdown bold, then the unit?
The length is **23** cm
